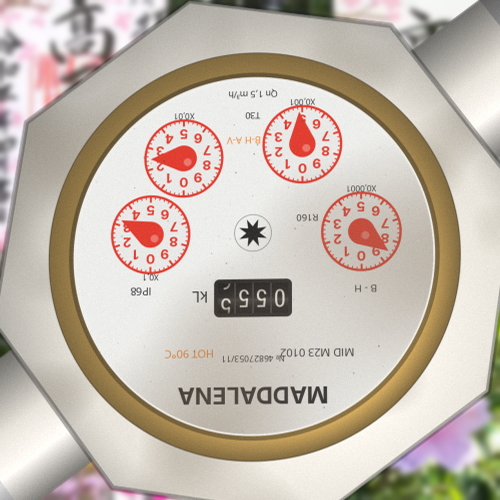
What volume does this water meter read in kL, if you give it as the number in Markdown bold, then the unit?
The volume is **555.3248** kL
